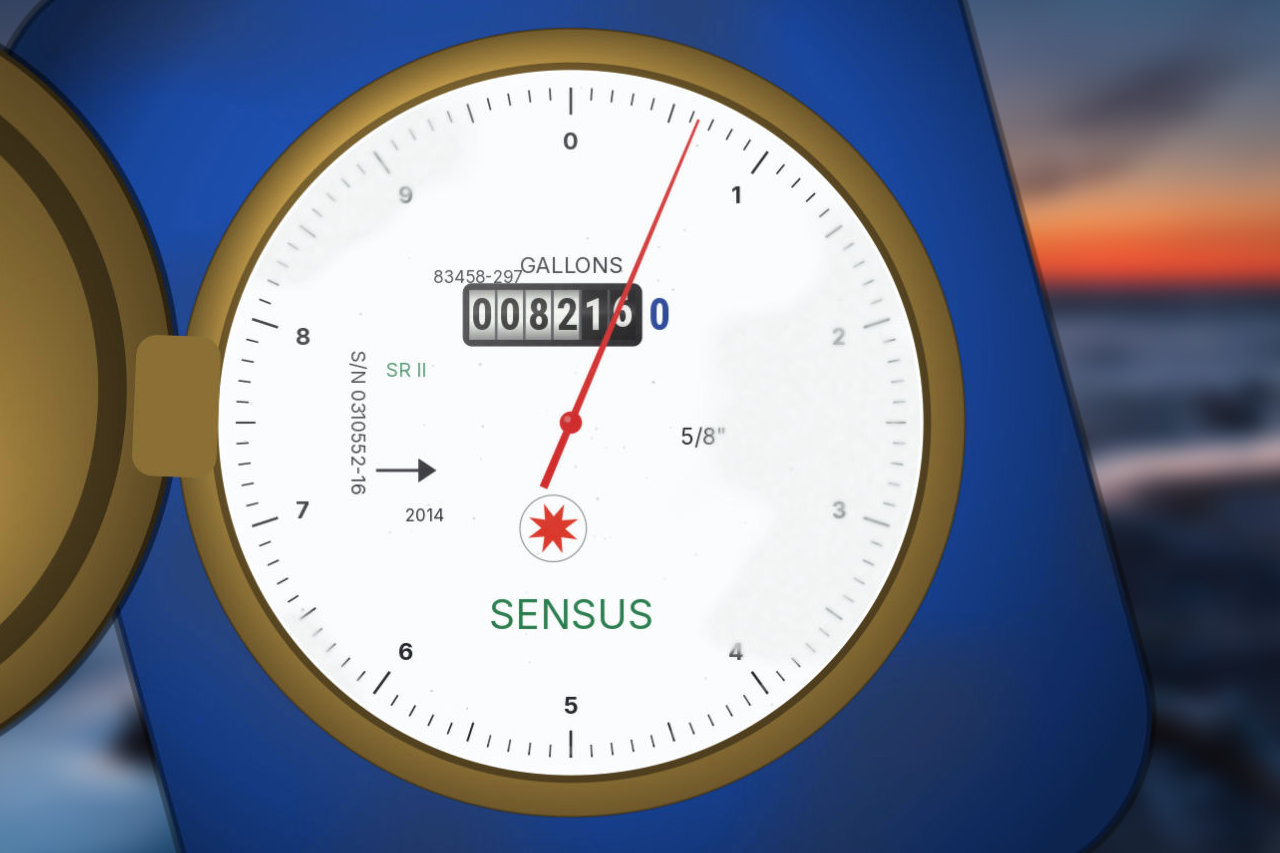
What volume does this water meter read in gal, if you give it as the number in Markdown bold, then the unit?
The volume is **82160.6** gal
